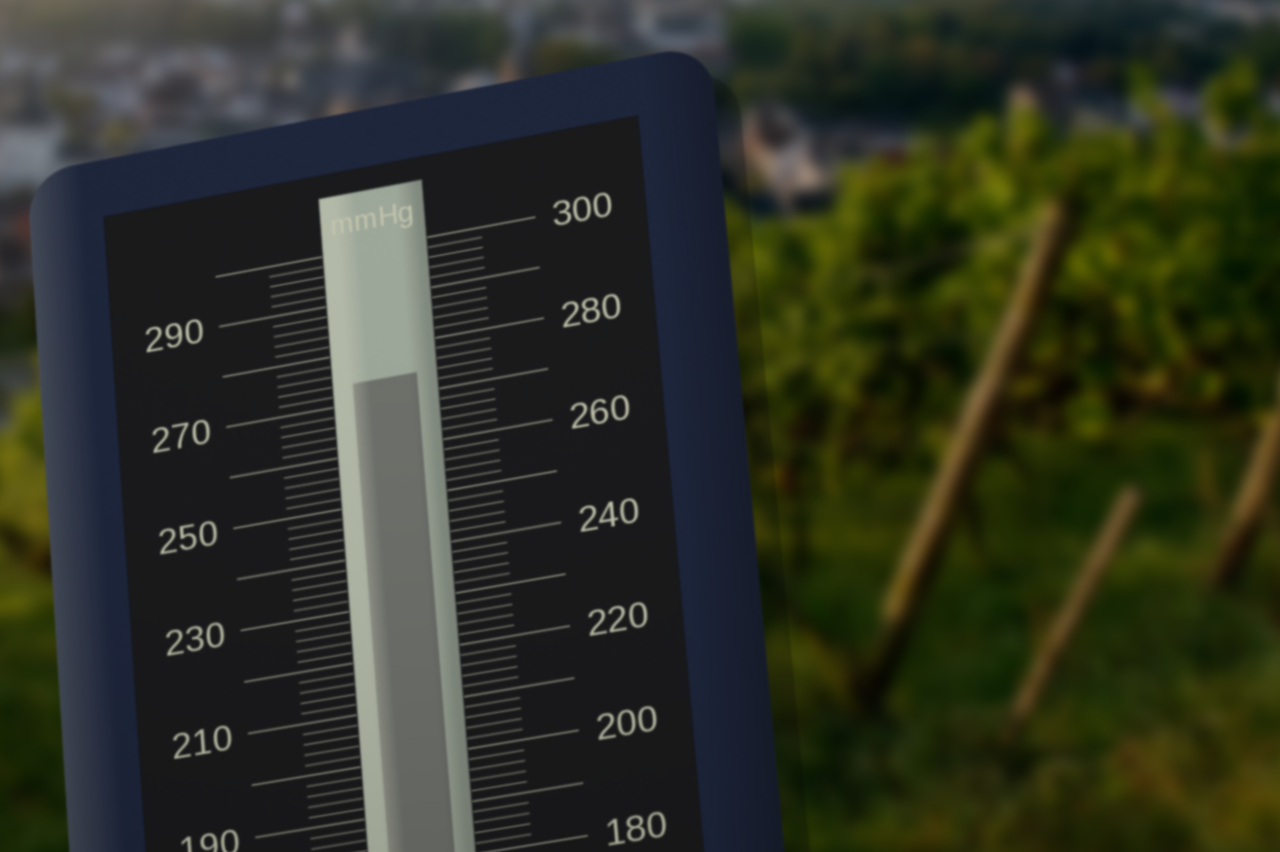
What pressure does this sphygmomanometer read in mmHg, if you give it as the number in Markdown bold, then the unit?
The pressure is **274** mmHg
